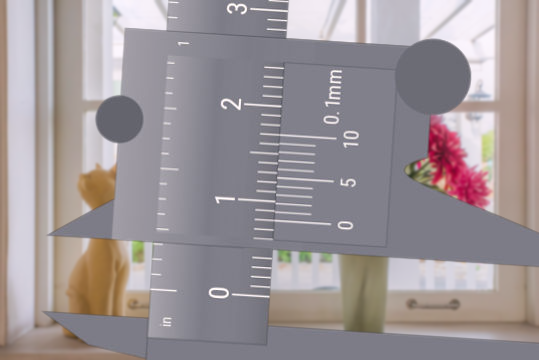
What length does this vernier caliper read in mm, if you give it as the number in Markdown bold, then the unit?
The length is **8.0** mm
